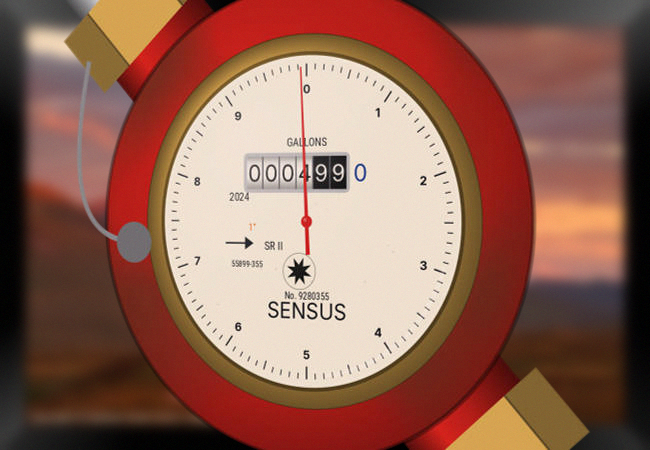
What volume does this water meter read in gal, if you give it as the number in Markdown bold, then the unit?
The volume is **4989.9** gal
